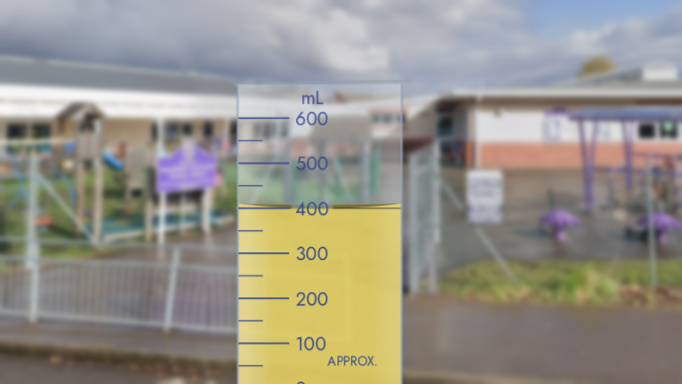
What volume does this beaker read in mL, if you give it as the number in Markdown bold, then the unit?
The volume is **400** mL
